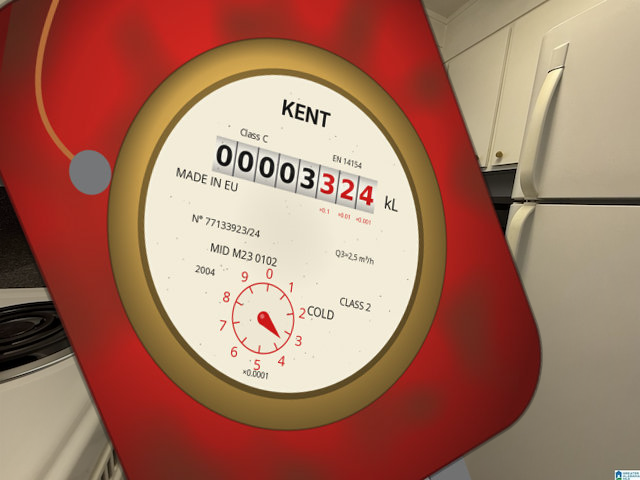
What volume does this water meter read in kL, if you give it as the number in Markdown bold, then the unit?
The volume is **3.3243** kL
